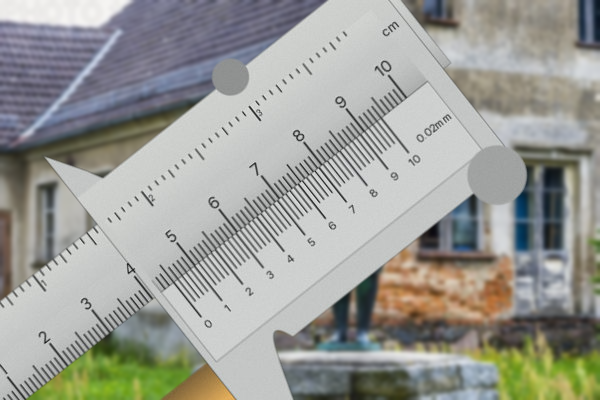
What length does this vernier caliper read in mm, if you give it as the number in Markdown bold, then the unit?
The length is **45.0** mm
